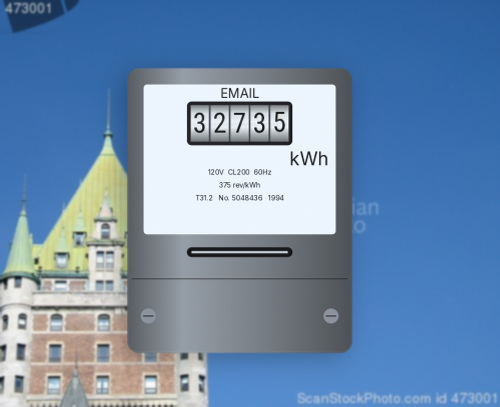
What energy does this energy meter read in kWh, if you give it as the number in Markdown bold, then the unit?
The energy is **32735** kWh
